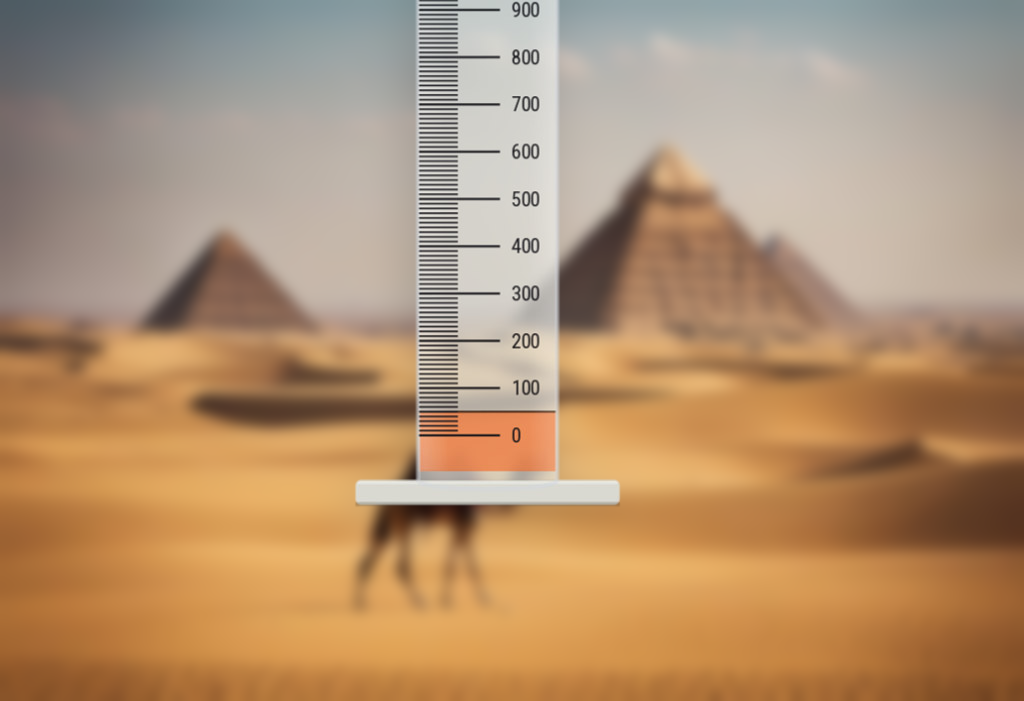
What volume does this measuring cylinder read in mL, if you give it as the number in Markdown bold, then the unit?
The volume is **50** mL
